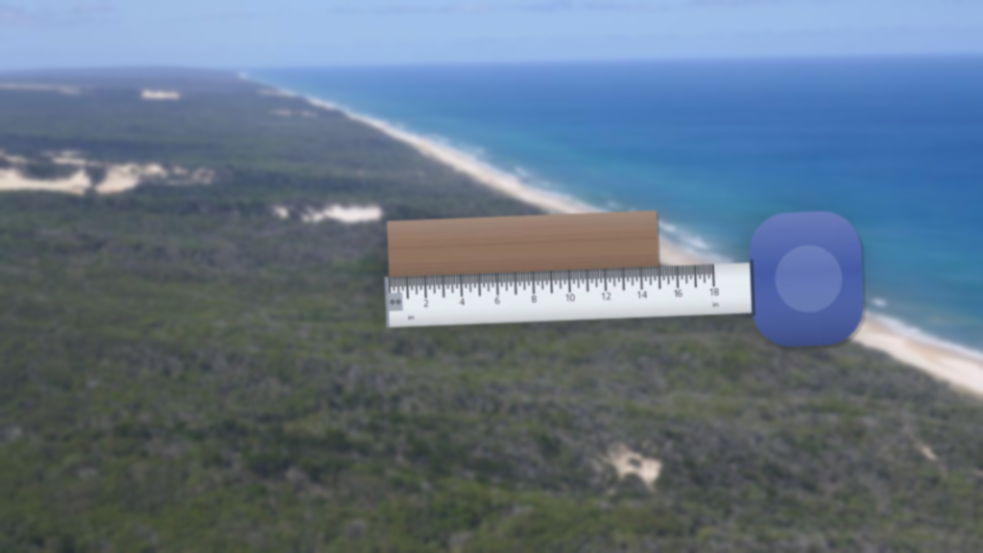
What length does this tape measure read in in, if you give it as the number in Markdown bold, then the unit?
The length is **15** in
